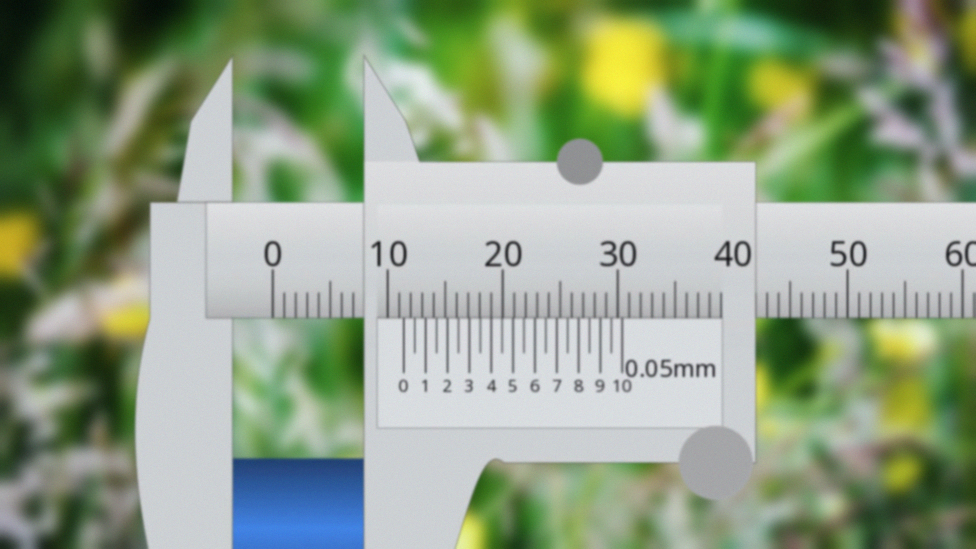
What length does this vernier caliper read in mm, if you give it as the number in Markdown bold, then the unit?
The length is **11.4** mm
